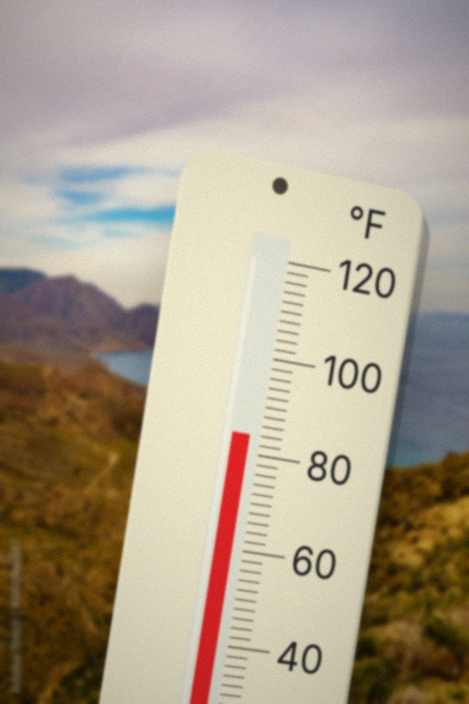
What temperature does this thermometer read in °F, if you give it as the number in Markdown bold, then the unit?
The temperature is **84** °F
